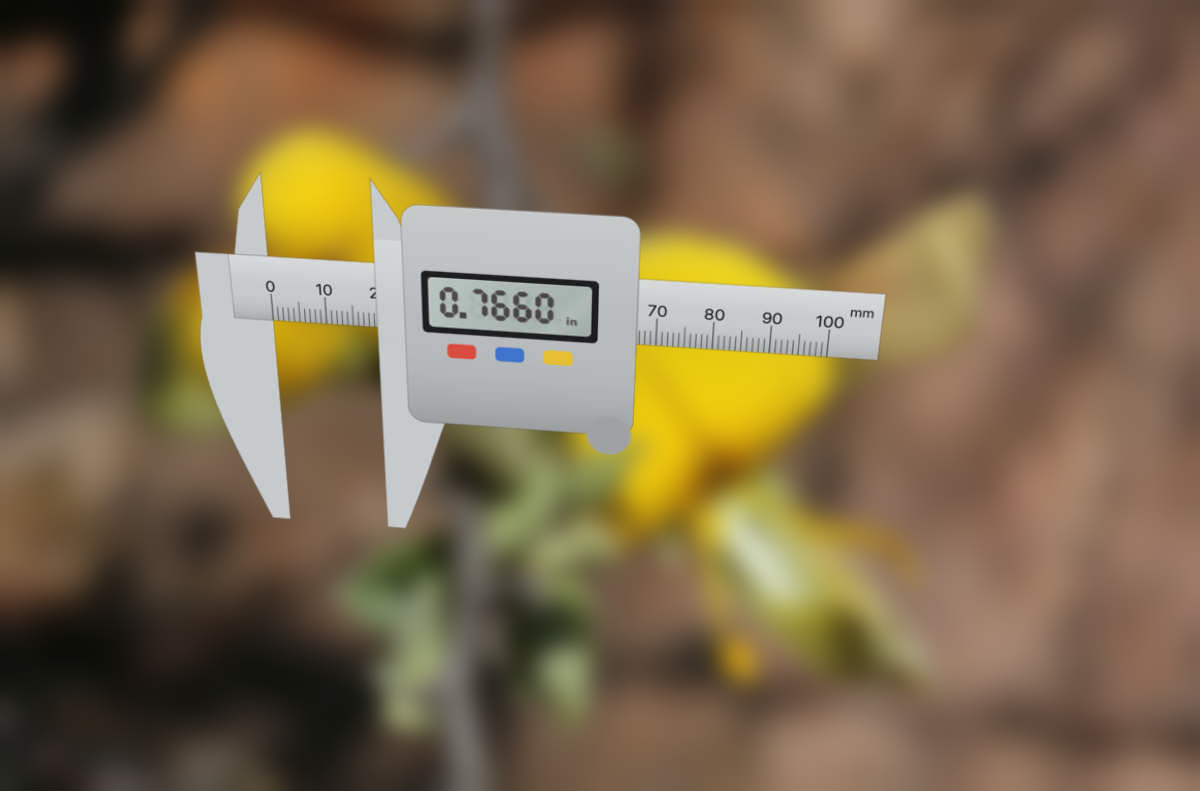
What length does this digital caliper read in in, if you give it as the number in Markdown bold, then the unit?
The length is **0.7660** in
